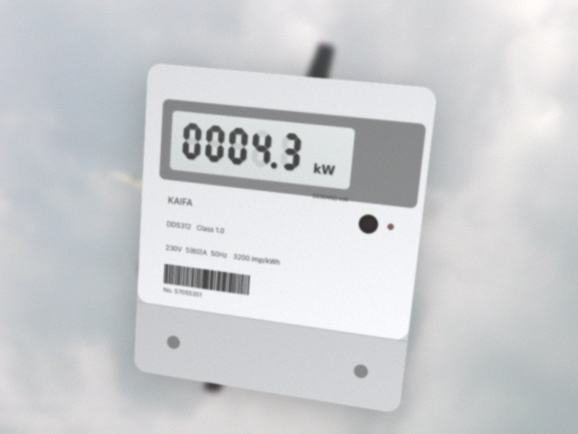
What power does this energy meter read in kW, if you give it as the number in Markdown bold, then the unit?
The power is **4.3** kW
